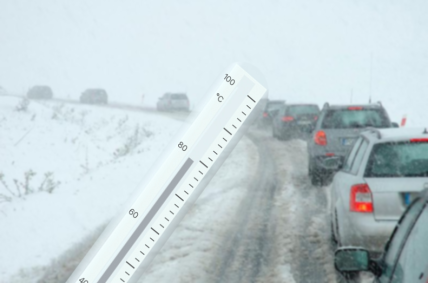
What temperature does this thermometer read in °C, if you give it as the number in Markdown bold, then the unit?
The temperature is **79** °C
